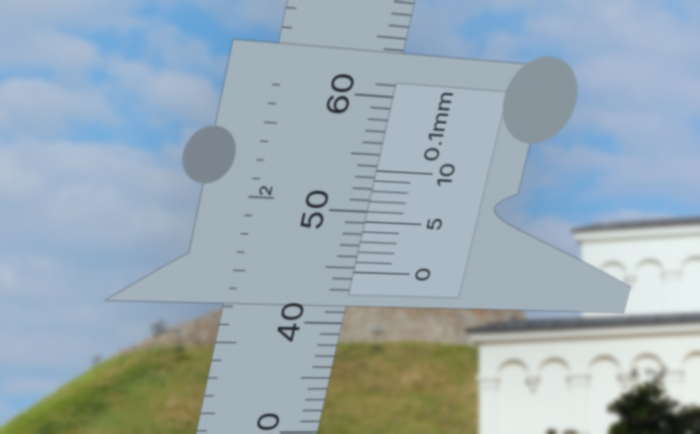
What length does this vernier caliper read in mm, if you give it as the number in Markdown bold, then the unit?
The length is **44.6** mm
